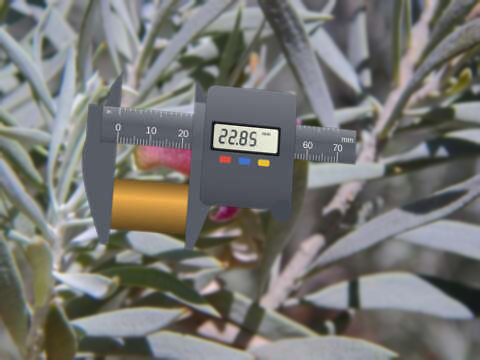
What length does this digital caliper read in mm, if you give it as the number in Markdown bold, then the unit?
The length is **22.85** mm
